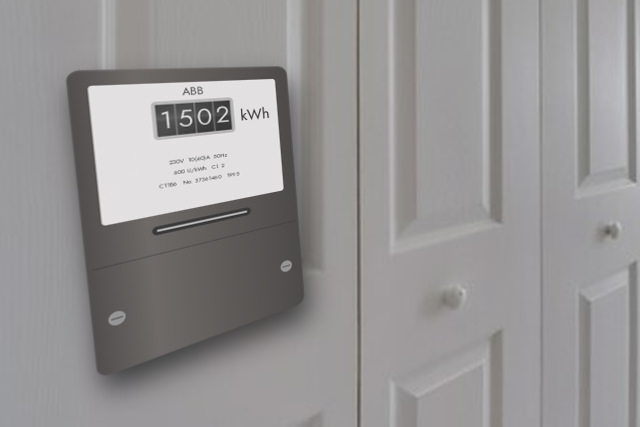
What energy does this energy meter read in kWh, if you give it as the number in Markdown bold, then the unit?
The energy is **1502** kWh
